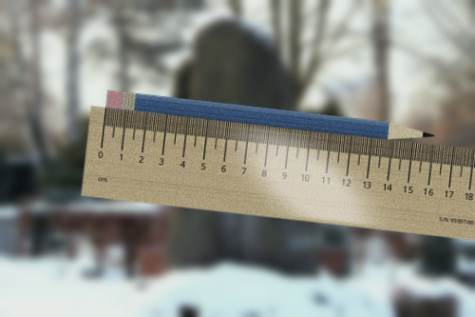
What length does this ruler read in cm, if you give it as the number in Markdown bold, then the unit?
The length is **16** cm
